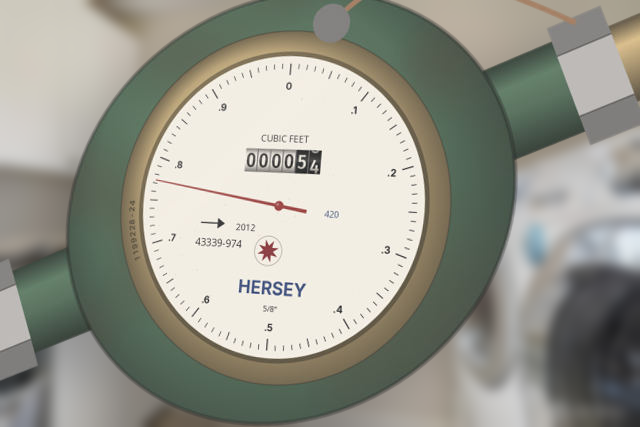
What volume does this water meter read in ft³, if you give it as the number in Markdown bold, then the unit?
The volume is **53.77** ft³
